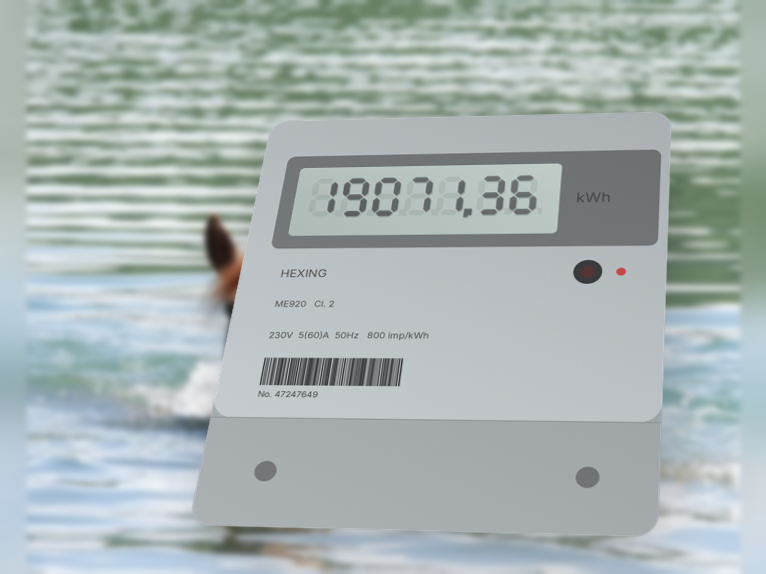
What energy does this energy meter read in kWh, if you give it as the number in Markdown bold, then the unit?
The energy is **19071.36** kWh
